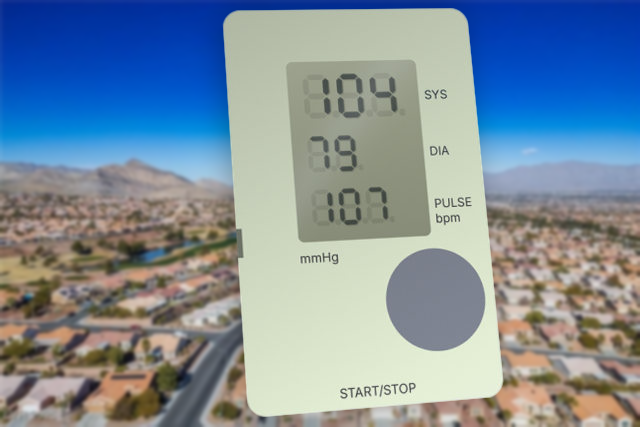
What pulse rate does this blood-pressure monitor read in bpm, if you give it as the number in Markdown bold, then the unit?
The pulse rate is **107** bpm
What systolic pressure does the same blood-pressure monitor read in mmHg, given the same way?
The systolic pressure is **104** mmHg
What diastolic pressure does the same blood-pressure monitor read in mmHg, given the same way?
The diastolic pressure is **79** mmHg
